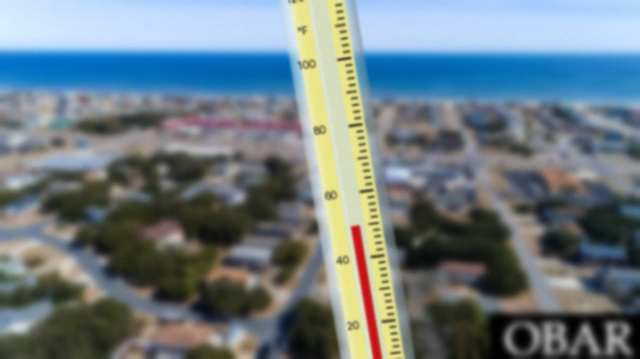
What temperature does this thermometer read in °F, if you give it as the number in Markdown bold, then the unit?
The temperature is **50** °F
